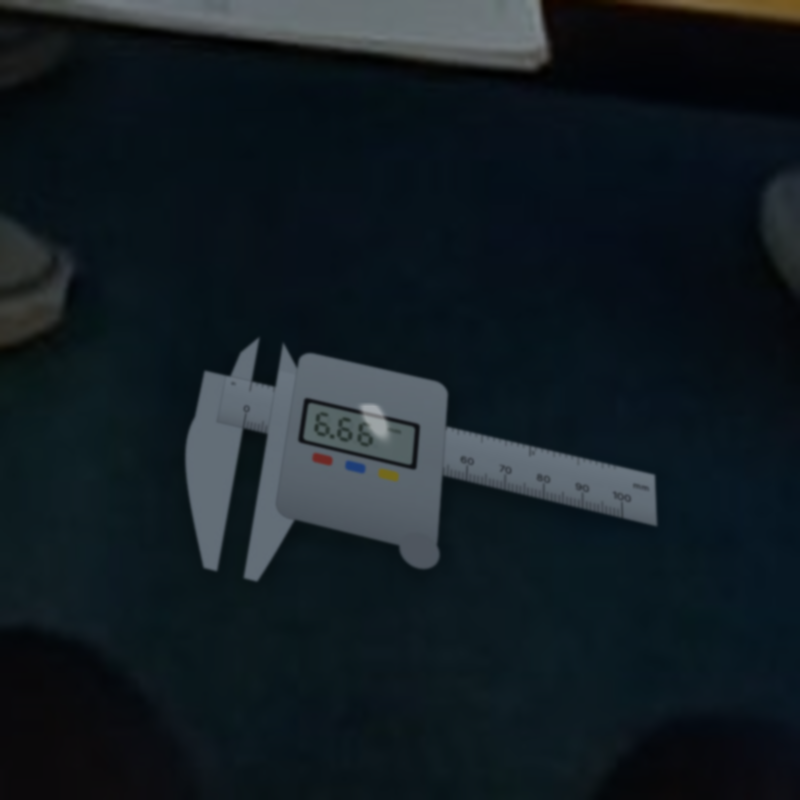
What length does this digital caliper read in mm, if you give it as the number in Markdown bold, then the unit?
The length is **6.66** mm
